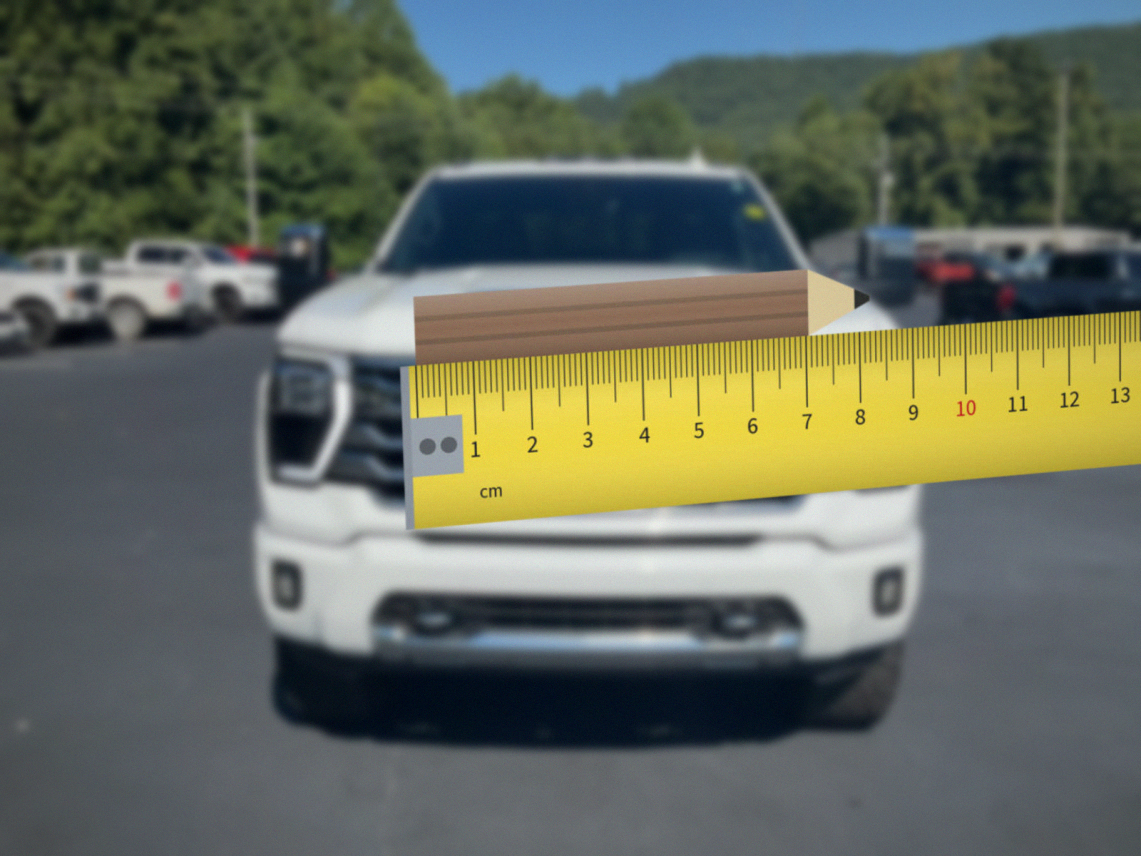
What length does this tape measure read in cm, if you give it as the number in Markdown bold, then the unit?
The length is **8.2** cm
